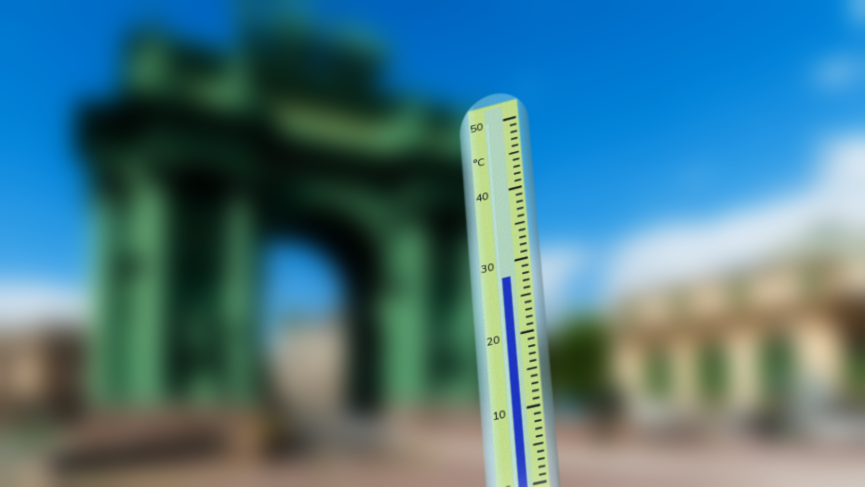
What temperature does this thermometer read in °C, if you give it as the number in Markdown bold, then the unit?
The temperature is **28** °C
